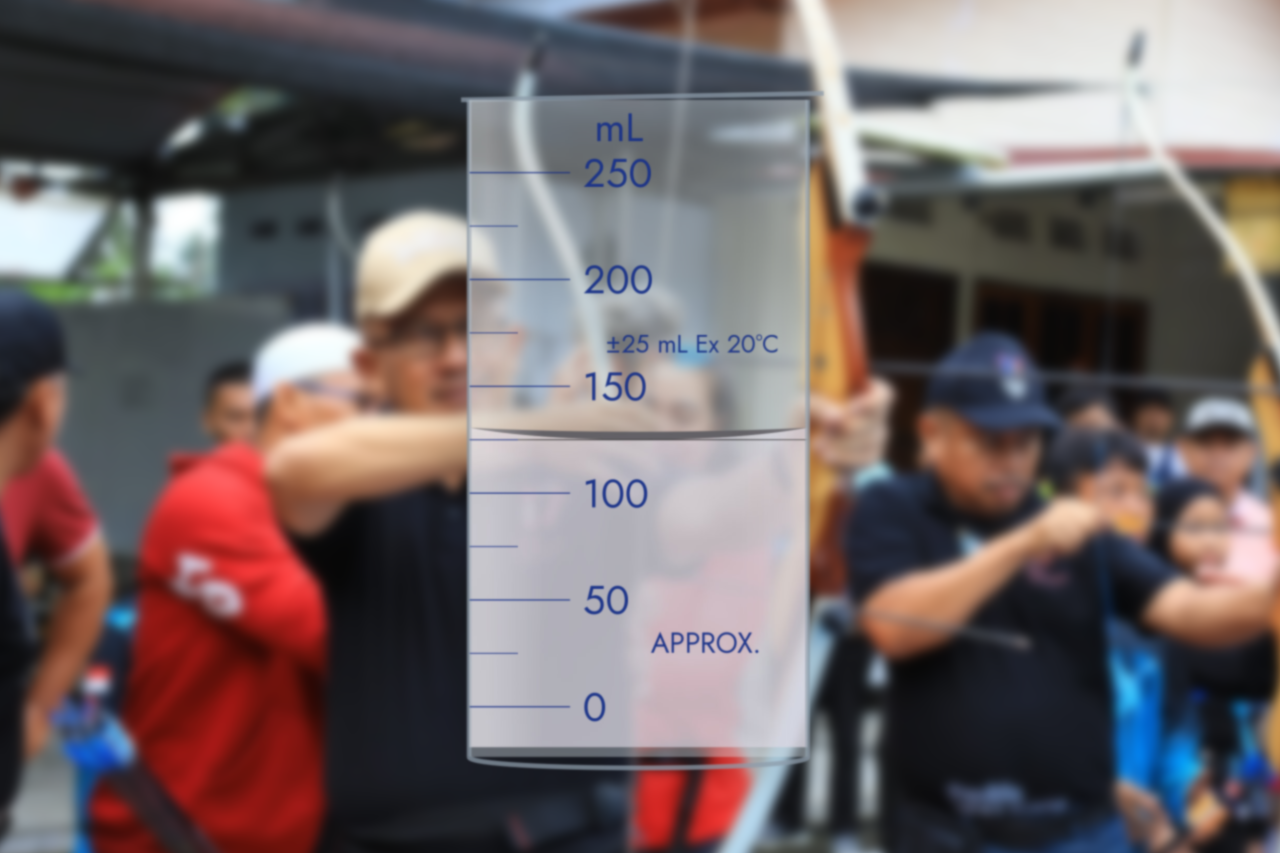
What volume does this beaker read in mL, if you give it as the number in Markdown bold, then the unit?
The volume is **125** mL
